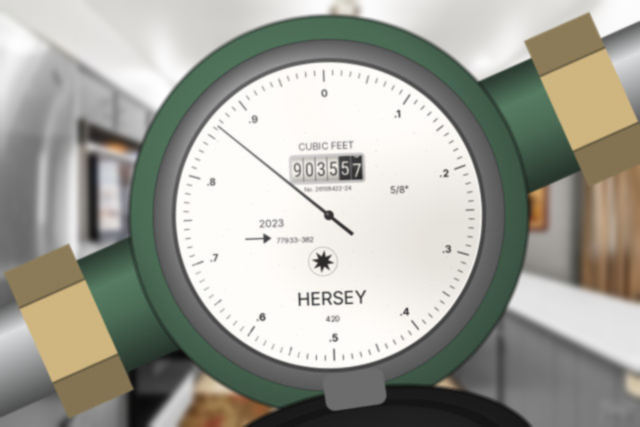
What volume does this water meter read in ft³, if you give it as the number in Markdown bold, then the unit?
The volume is **903556.86** ft³
